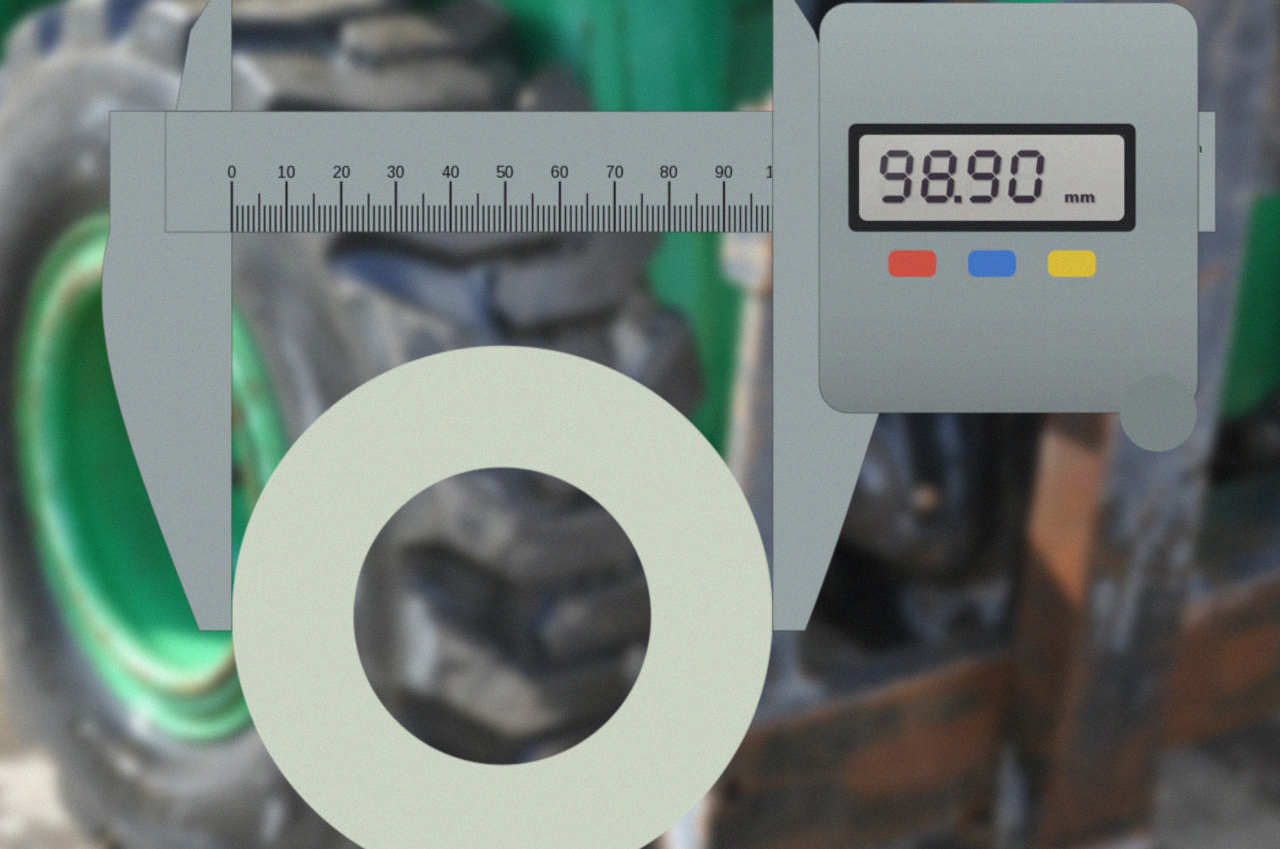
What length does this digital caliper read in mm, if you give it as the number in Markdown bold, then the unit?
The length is **98.90** mm
